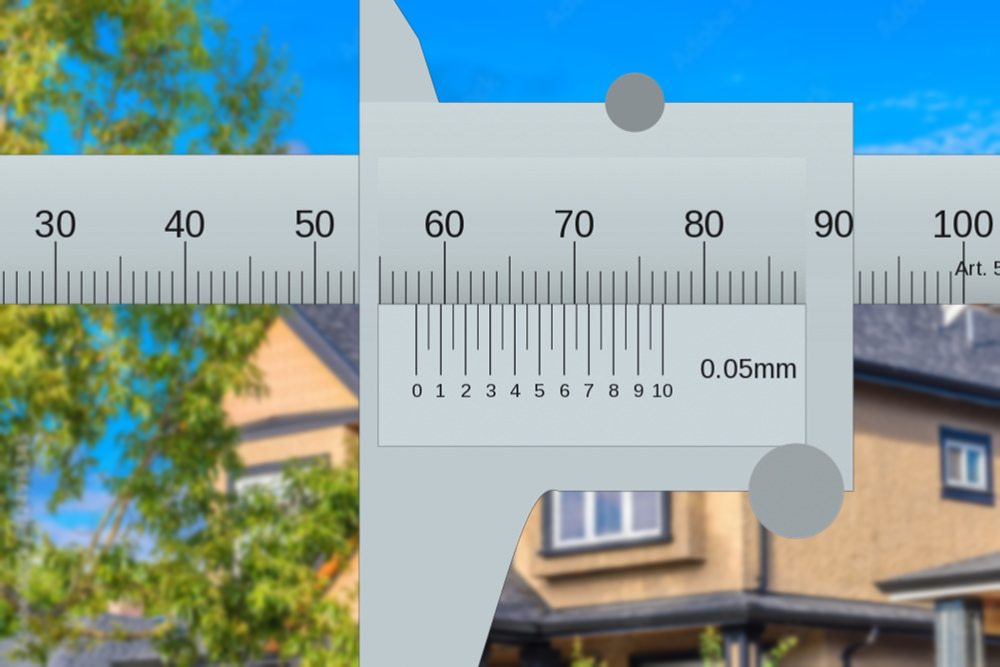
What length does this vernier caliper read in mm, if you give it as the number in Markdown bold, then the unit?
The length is **57.8** mm
